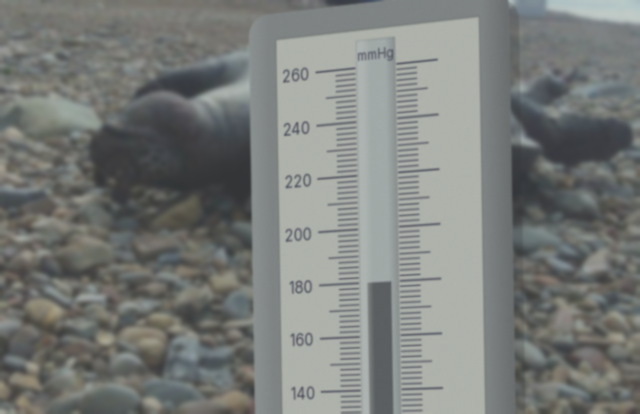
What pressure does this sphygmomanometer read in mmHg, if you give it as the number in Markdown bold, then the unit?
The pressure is **180** mmHg
